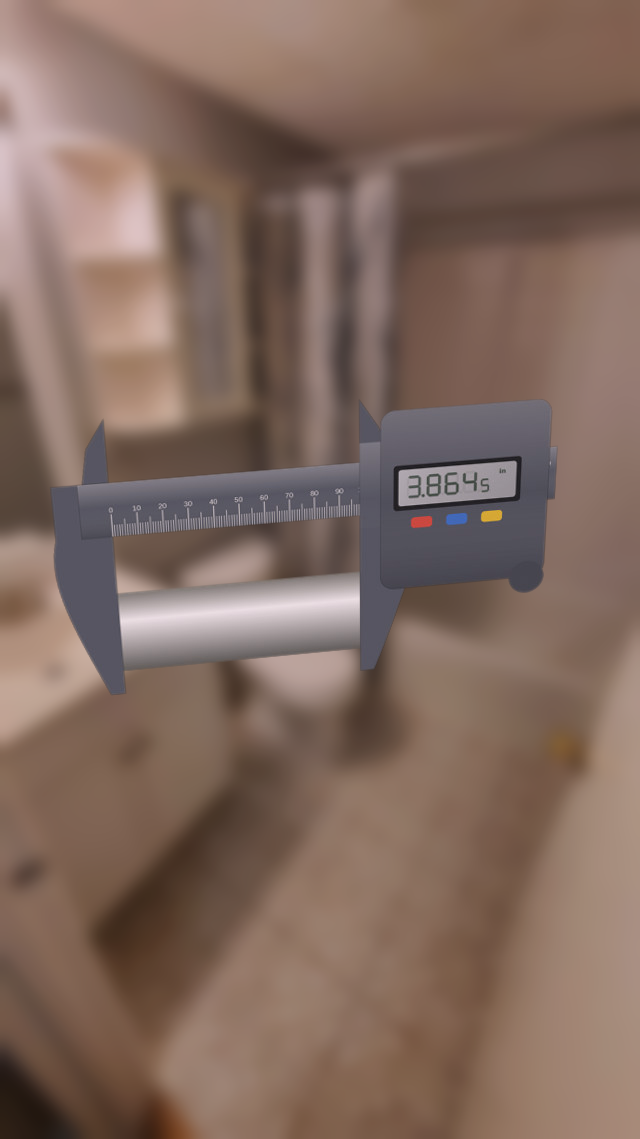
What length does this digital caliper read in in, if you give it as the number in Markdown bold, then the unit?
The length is **3.8645** in
